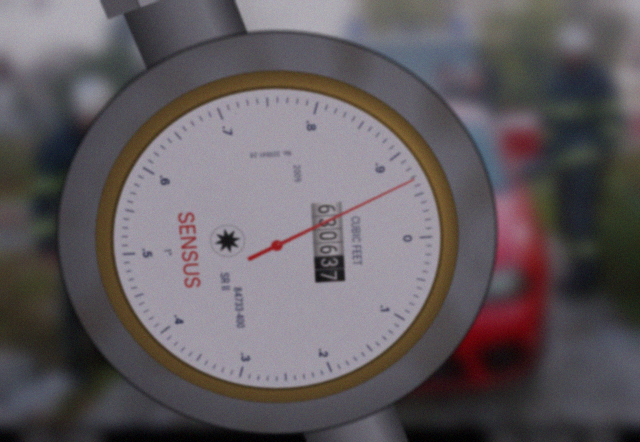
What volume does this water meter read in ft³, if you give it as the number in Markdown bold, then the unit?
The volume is **630636.93** ft³
